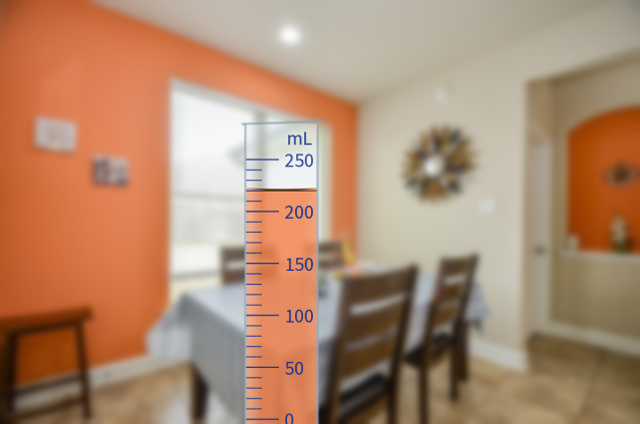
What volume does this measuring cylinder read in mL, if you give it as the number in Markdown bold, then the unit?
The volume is **220** mL
